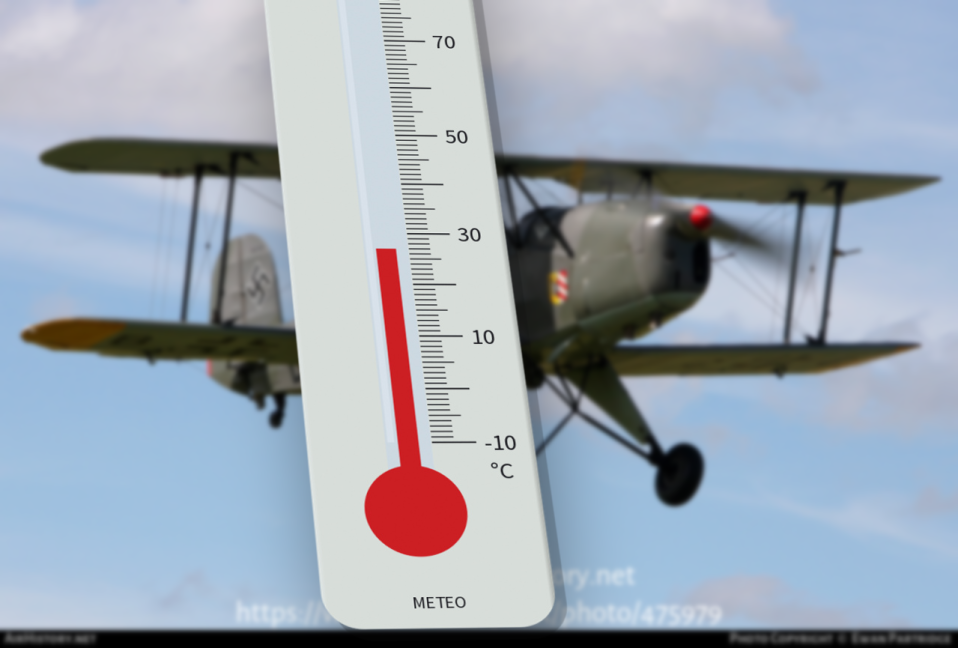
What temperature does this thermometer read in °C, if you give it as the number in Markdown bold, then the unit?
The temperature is **27** °C
